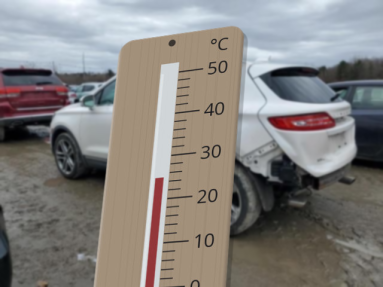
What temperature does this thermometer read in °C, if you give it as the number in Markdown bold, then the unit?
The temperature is **25** °C
